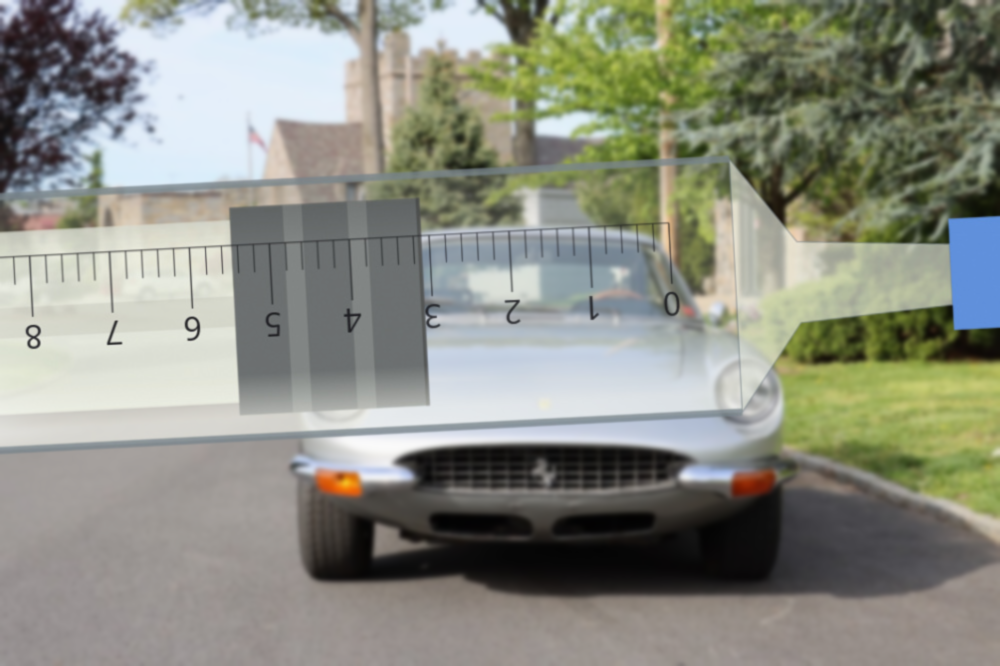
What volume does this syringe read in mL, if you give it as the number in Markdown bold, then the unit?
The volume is **3.1** mL
